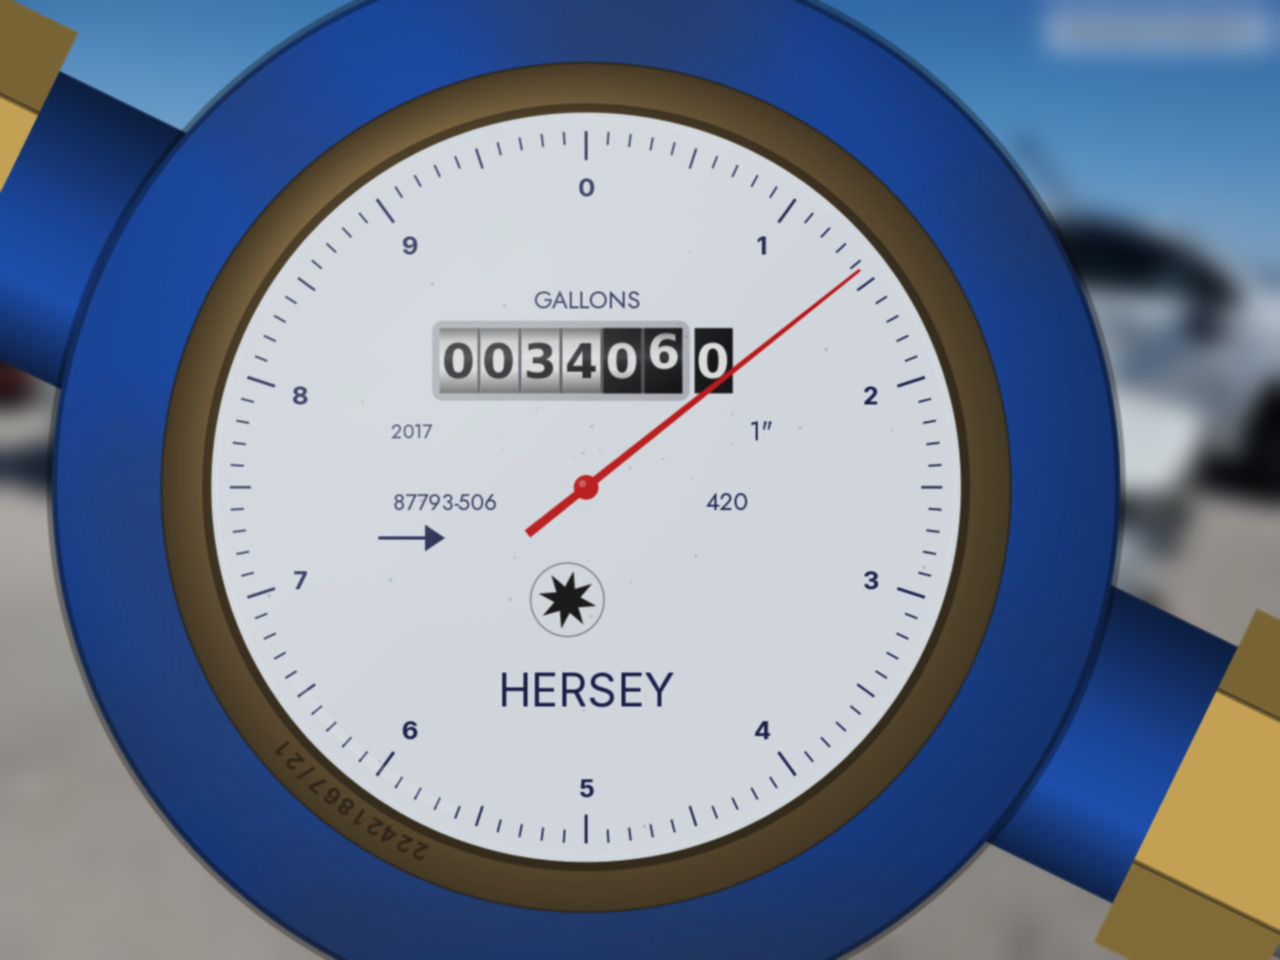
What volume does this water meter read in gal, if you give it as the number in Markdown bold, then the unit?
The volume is **34061.4** gal
